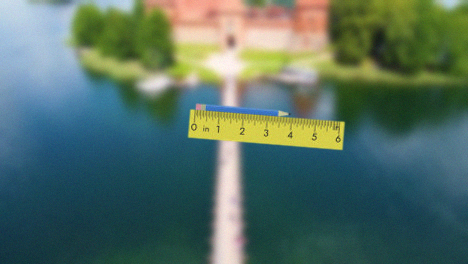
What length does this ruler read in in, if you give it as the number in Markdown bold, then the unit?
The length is **4** in
